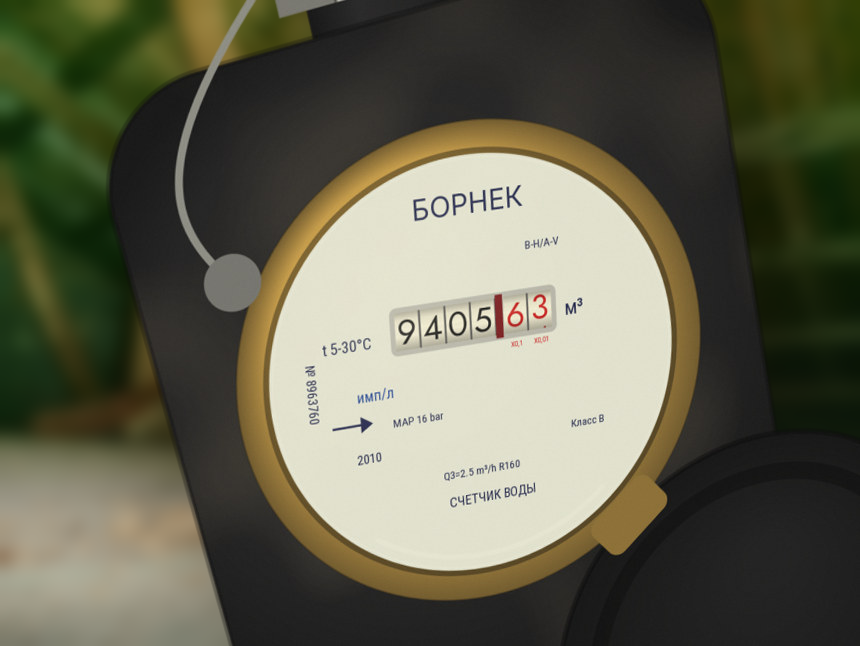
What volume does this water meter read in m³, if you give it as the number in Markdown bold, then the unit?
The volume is **9405.63** m³
